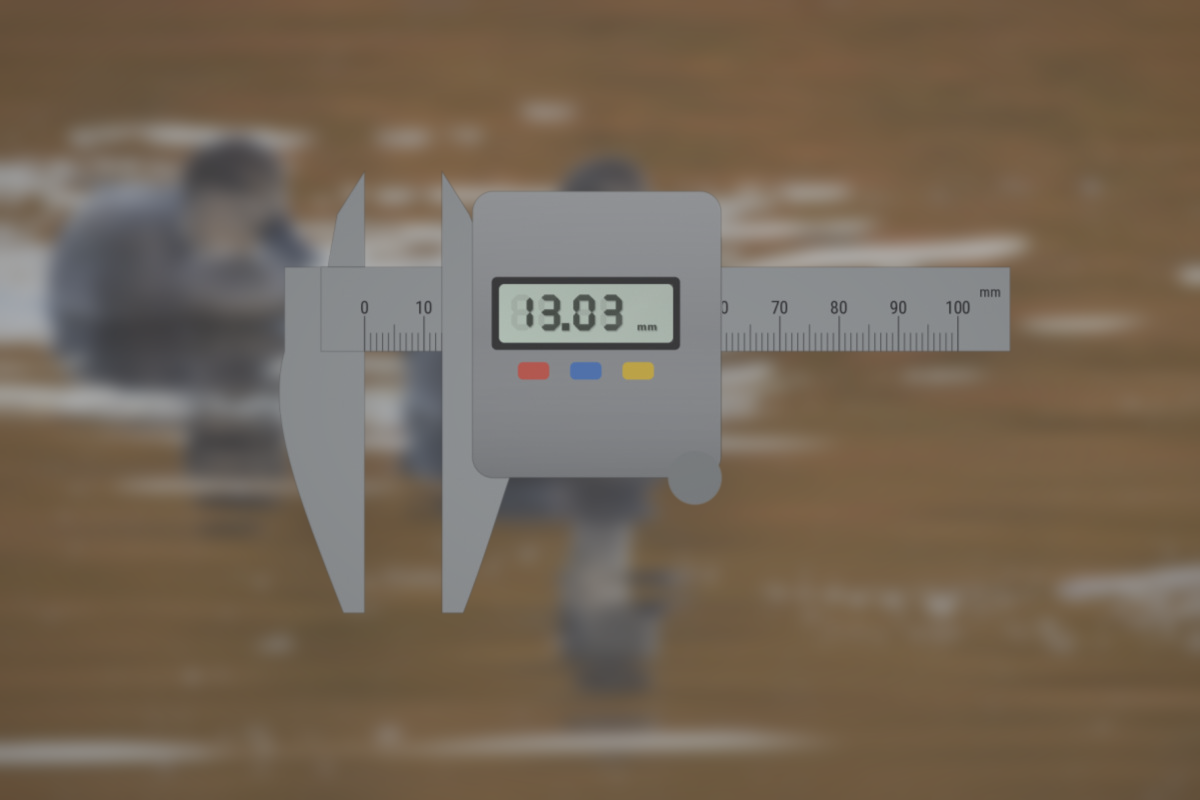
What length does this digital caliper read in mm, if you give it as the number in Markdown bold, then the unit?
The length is **13.03** mm
